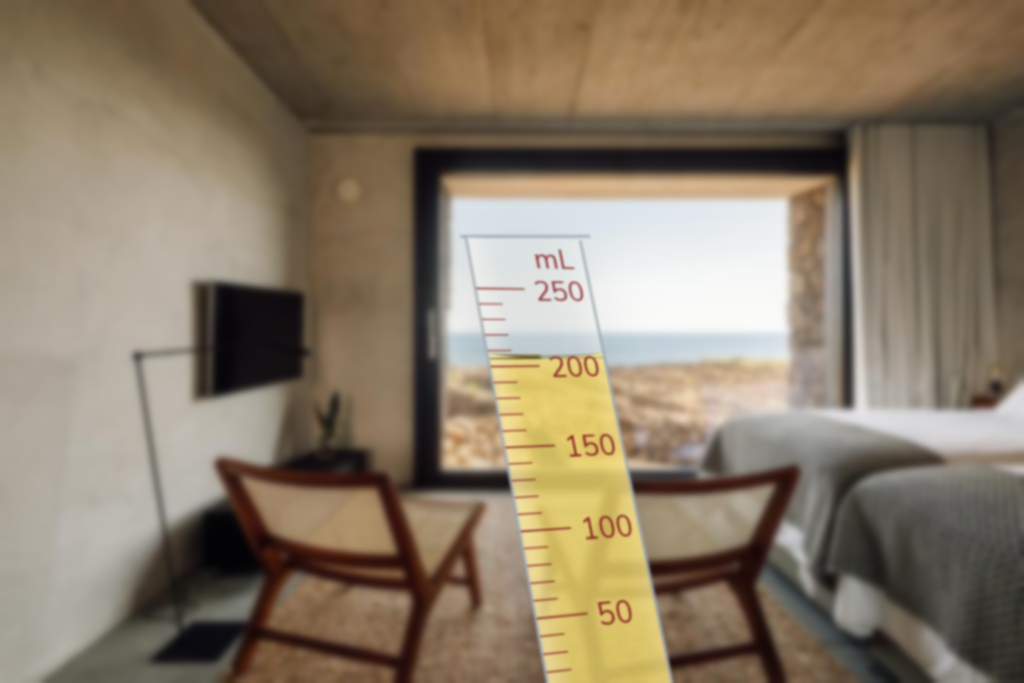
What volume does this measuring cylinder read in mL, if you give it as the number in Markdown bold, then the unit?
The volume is **205** mL
